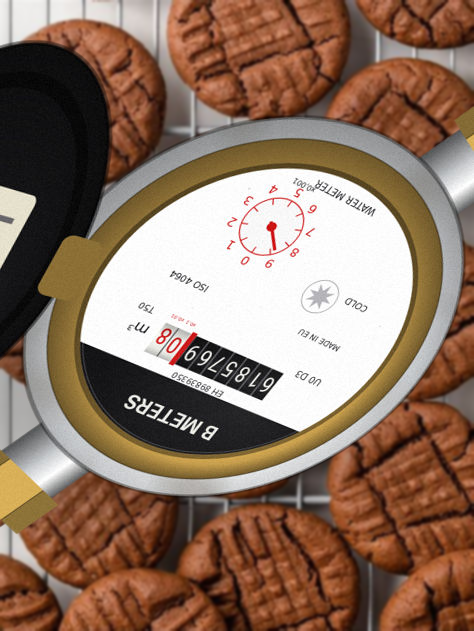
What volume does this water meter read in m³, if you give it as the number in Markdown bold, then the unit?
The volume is **6185769.078** m³
